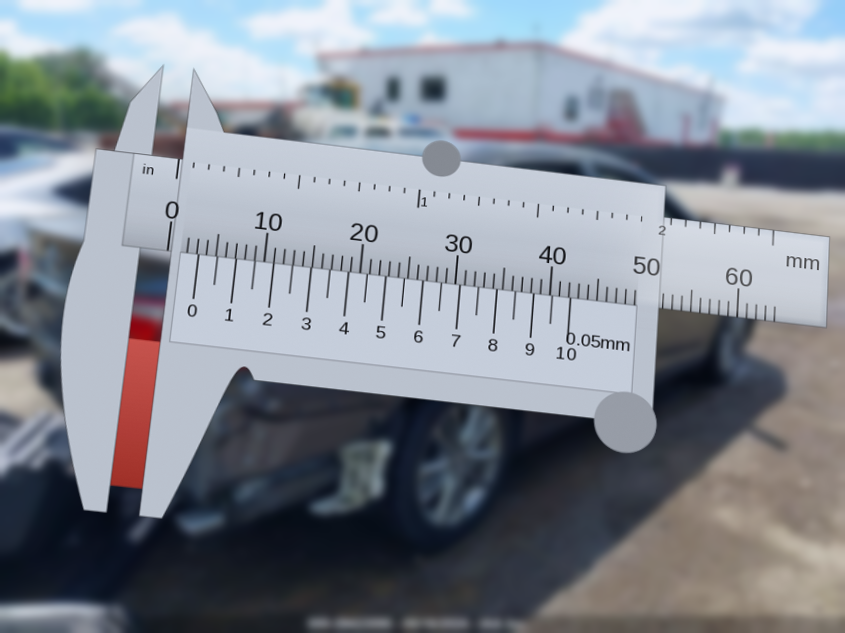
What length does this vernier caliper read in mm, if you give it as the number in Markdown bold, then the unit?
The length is **3.2** mm
